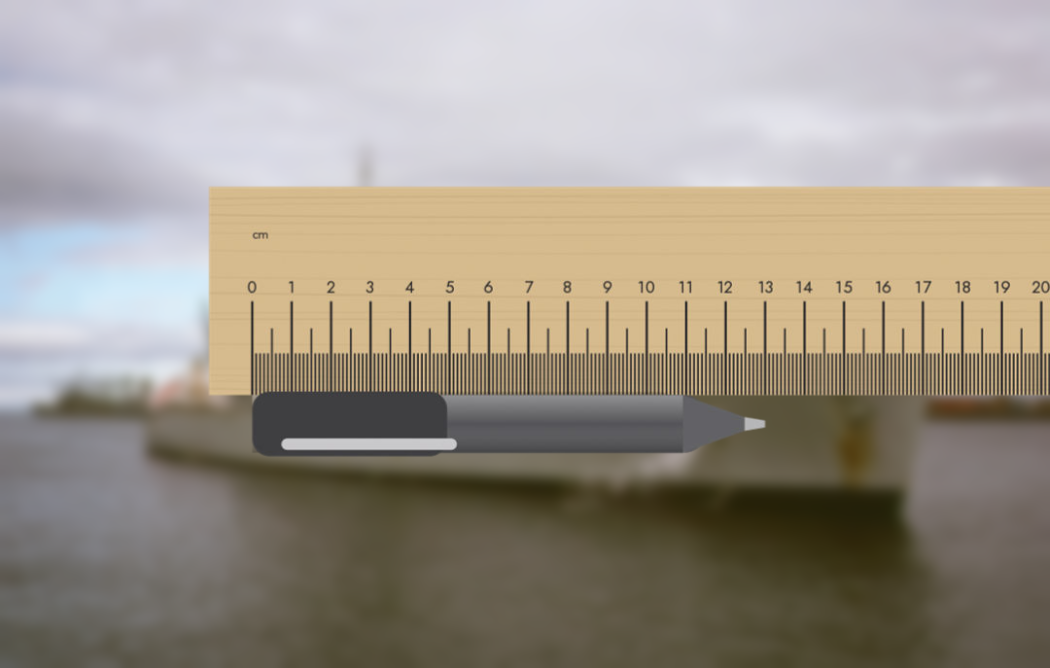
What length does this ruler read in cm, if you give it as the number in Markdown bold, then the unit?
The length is **13** cm
